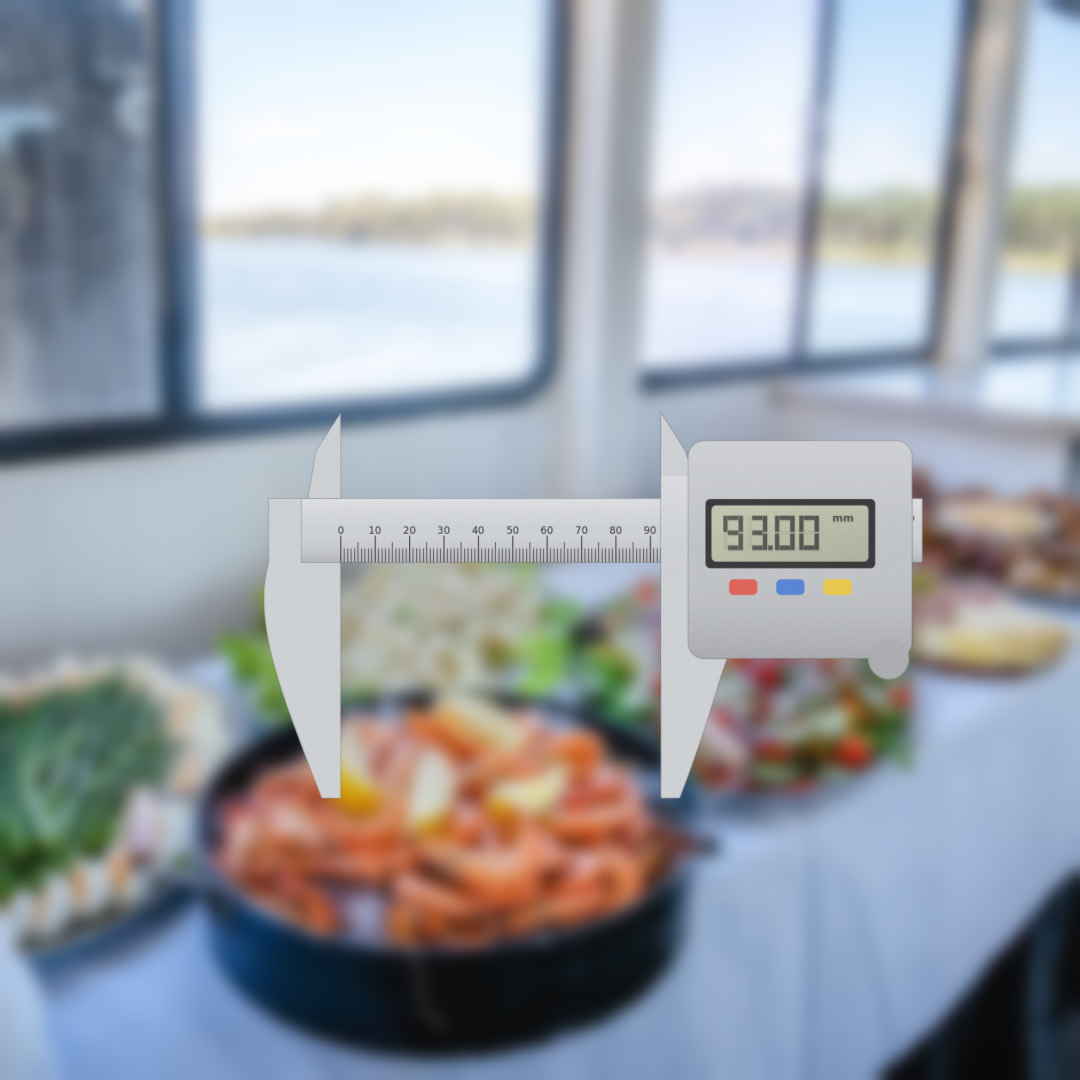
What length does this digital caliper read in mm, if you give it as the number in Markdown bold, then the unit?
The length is **93.00** mm
